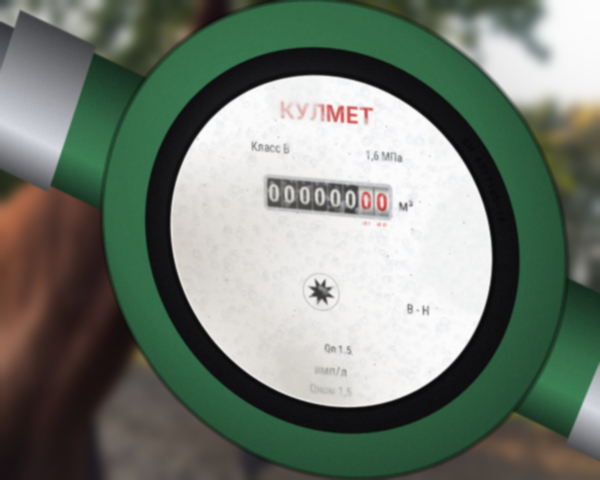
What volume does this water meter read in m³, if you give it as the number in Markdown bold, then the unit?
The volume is **0.00** m³
